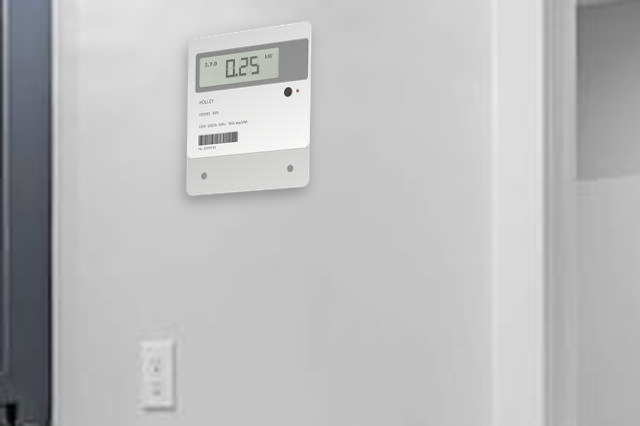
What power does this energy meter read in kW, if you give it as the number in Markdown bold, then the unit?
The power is **0.25** kW
